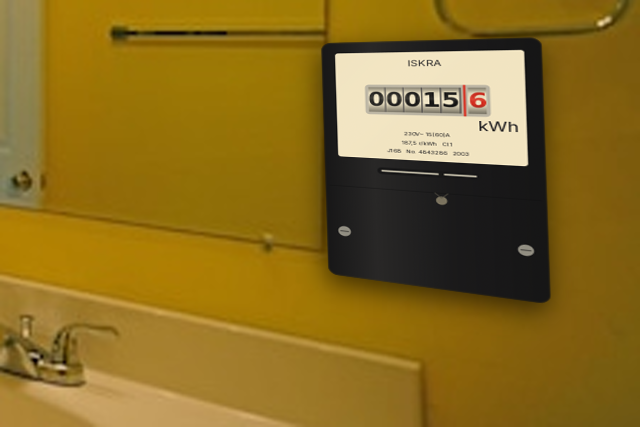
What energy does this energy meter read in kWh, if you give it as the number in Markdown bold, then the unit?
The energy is **15.6** kWh
